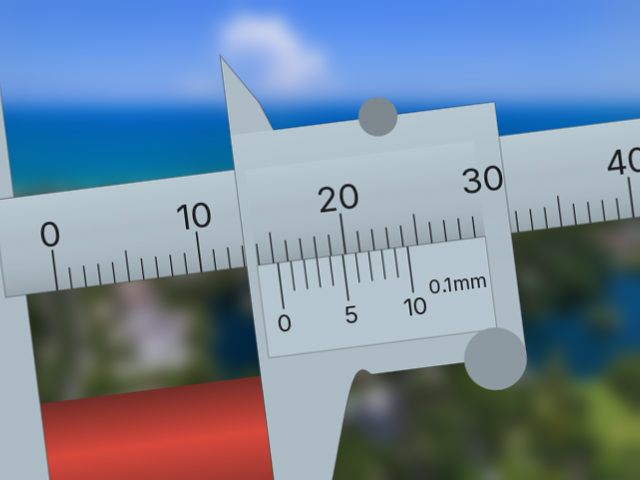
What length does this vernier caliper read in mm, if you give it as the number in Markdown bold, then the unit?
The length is **15.3** mm
